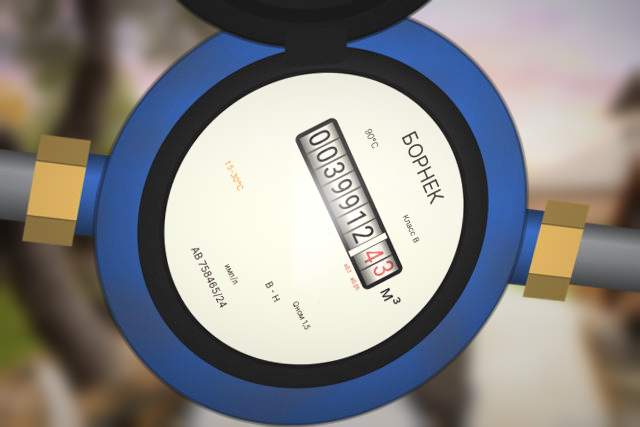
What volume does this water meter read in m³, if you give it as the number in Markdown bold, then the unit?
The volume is **39912.43** m³
